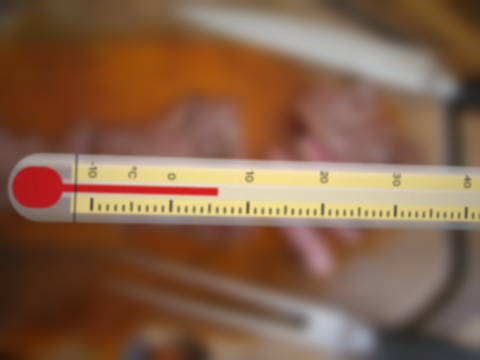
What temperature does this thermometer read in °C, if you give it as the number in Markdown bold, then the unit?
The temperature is **6** °C
